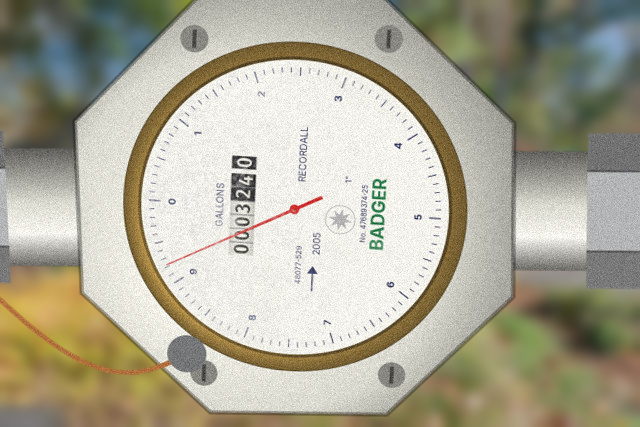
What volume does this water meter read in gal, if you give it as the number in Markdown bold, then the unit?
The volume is **3239.2** gal
